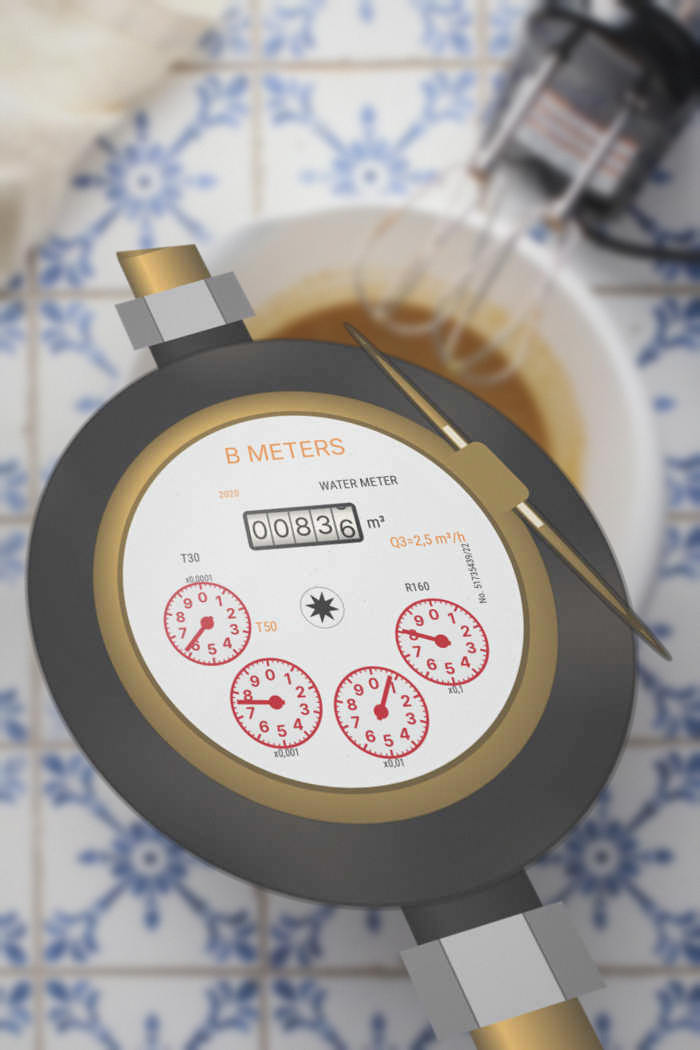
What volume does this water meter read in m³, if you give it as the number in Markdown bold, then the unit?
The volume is **835.8076** m³
